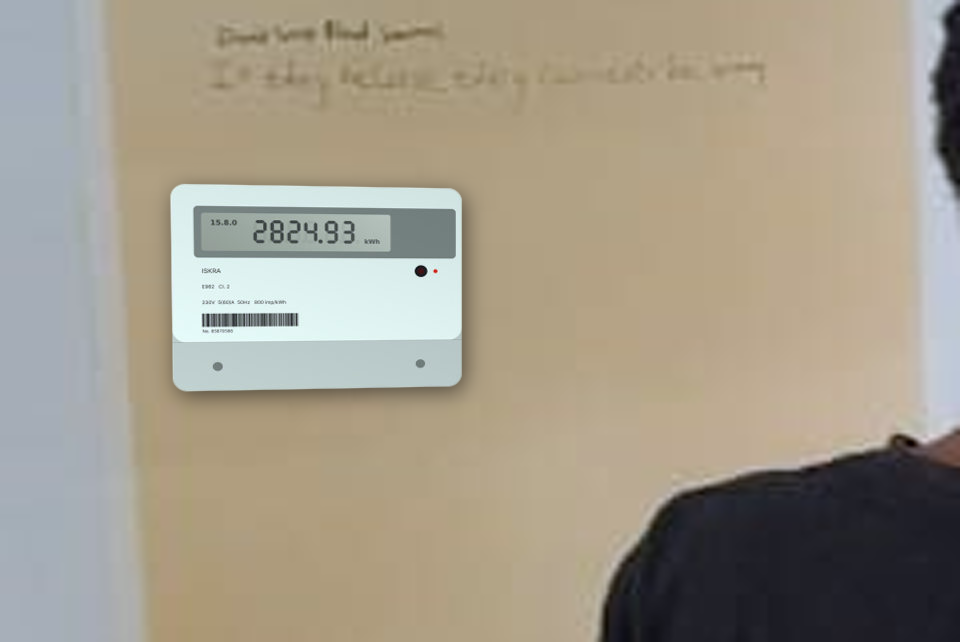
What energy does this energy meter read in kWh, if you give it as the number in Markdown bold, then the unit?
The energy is **2824.93** kWh
